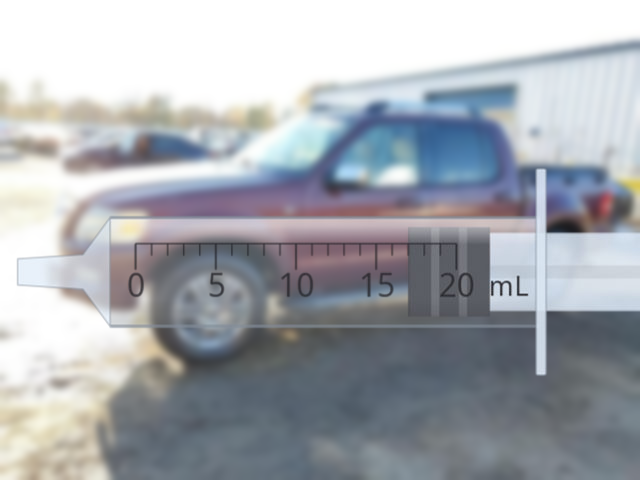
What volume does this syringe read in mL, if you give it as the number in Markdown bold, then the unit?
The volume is **17** mL
